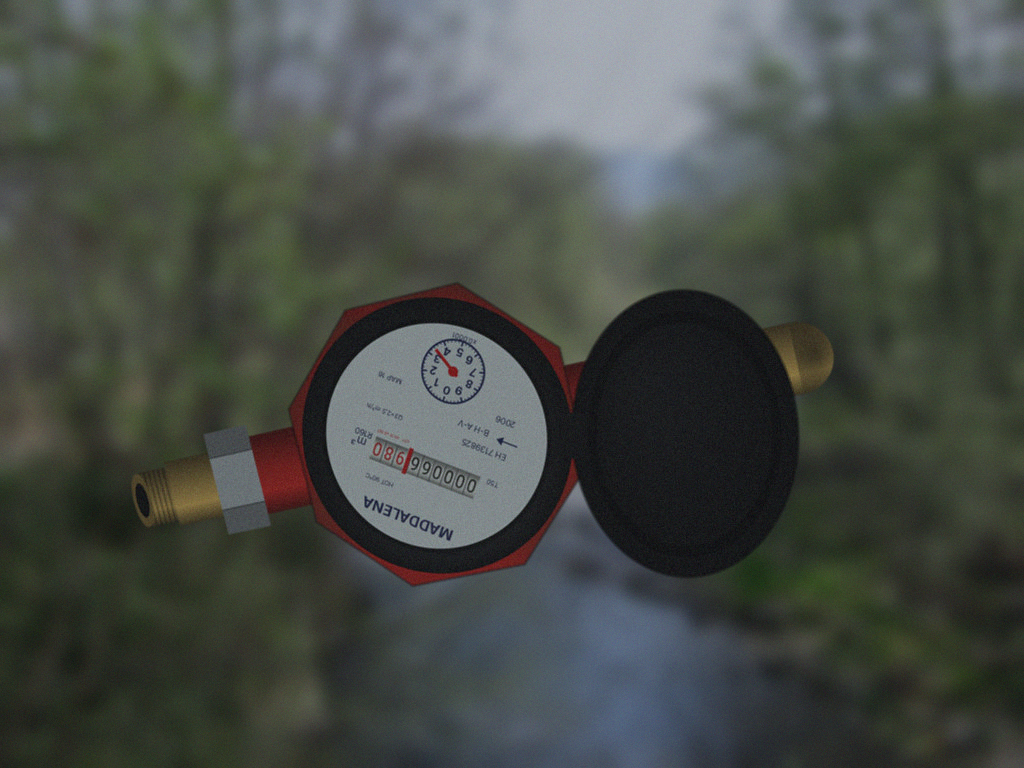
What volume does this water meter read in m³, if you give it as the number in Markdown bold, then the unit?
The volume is **66.9803** m³
